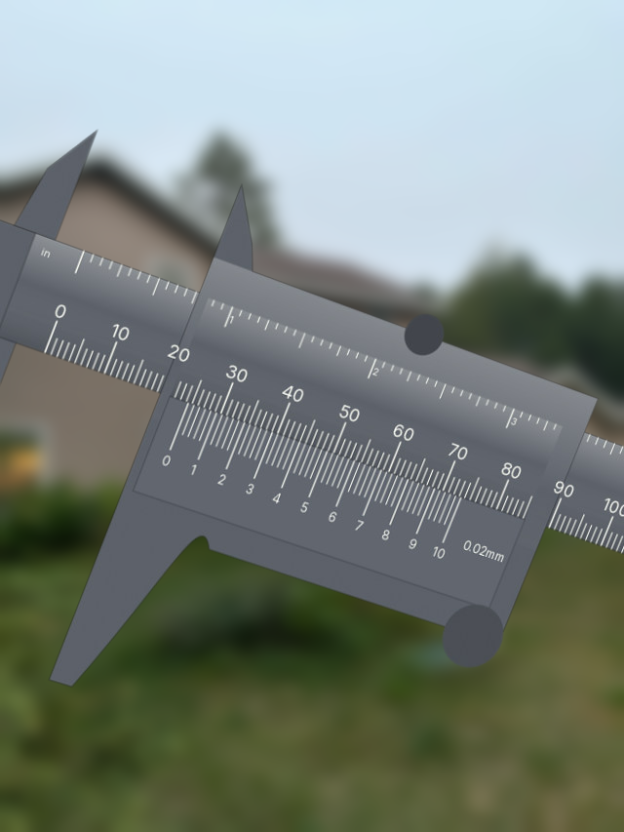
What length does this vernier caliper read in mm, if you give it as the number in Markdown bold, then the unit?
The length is **24.4** mm
